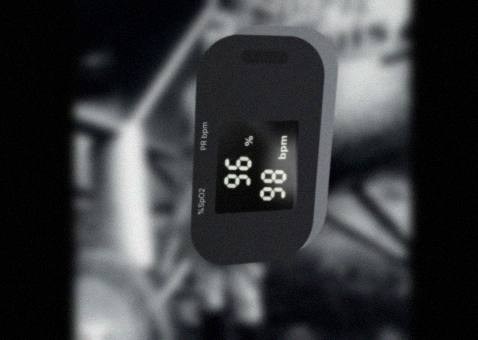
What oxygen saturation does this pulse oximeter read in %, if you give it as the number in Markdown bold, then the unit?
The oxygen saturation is **96** %
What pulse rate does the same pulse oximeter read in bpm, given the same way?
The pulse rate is **98** bpm
